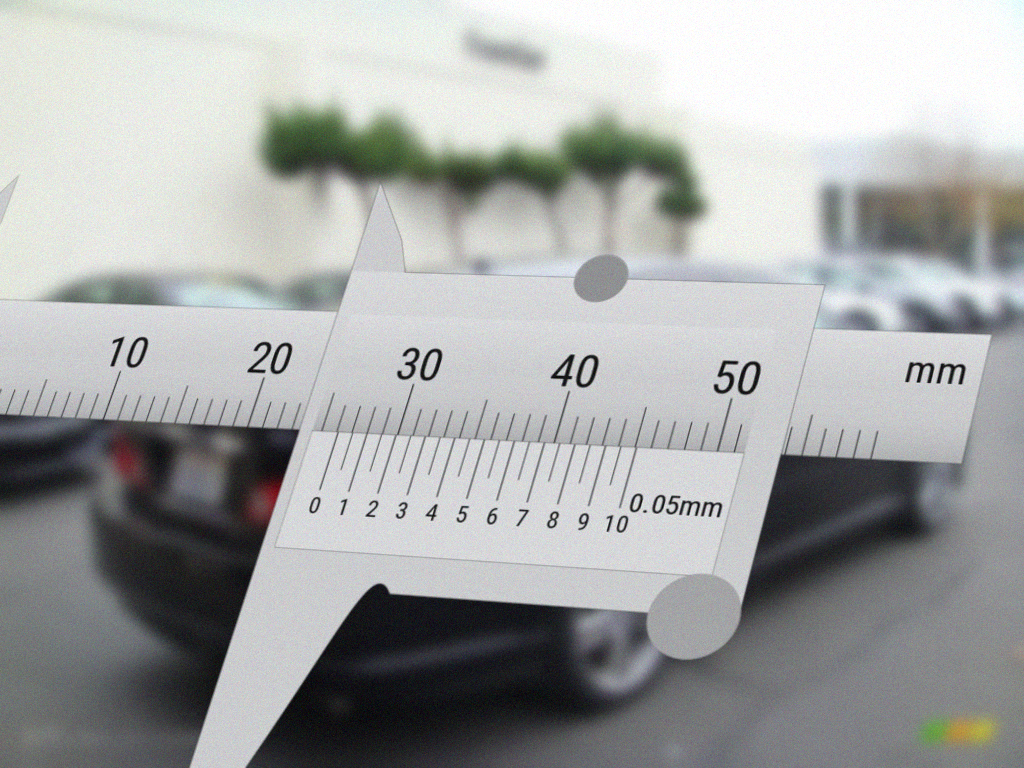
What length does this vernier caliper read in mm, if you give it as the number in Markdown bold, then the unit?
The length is **26.1** mm
